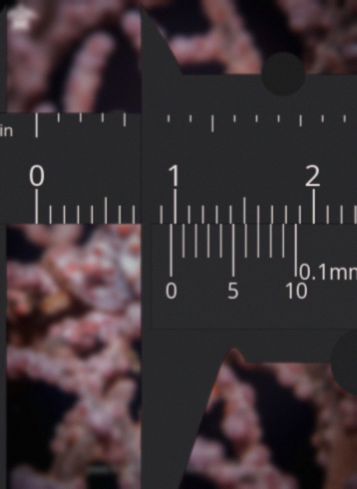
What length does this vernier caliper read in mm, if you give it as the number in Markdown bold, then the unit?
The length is **9.7** mm
